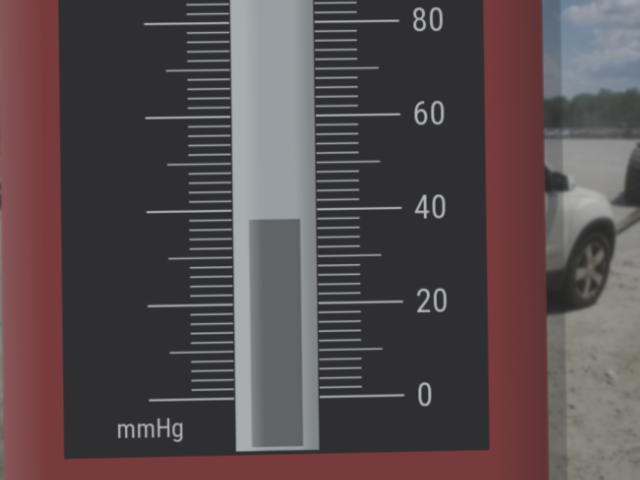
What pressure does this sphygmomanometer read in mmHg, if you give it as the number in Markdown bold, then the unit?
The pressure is **38** mmHg
